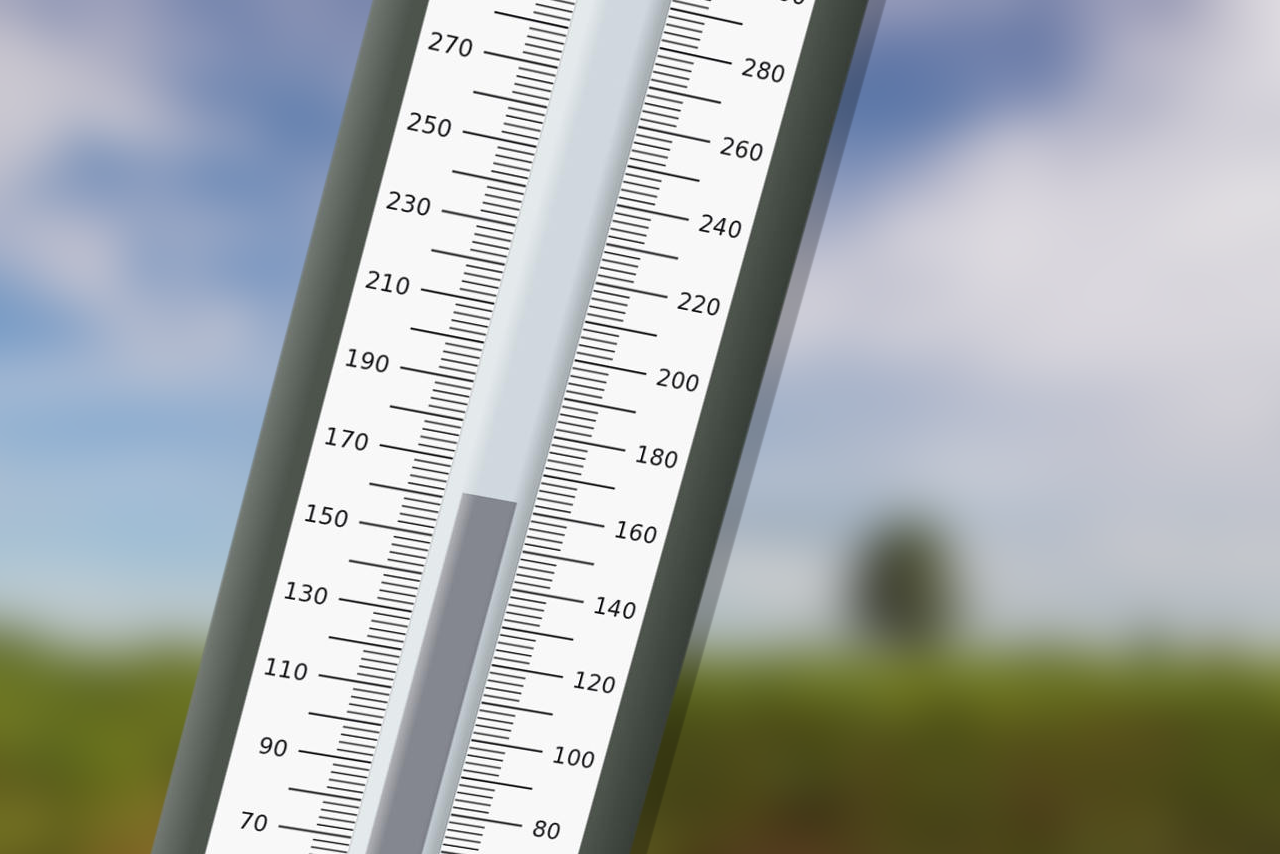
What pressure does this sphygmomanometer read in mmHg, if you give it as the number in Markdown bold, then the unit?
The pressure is **162** mmHg
